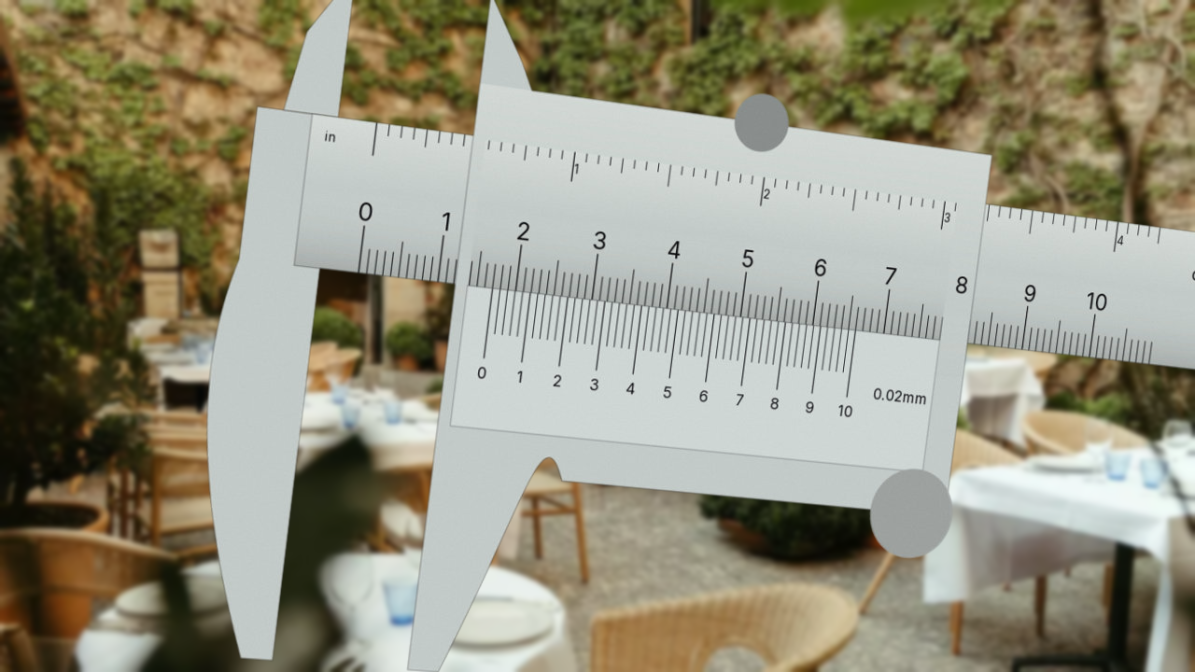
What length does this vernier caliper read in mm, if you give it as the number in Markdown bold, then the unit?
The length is **17.0** mm
